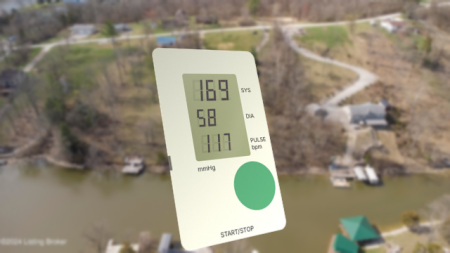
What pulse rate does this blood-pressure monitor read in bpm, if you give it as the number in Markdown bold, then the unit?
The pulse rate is **117** bpm
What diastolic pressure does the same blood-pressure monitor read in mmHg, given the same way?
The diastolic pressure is **58** mmHg
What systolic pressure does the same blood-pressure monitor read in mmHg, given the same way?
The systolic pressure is **169** mmHg
